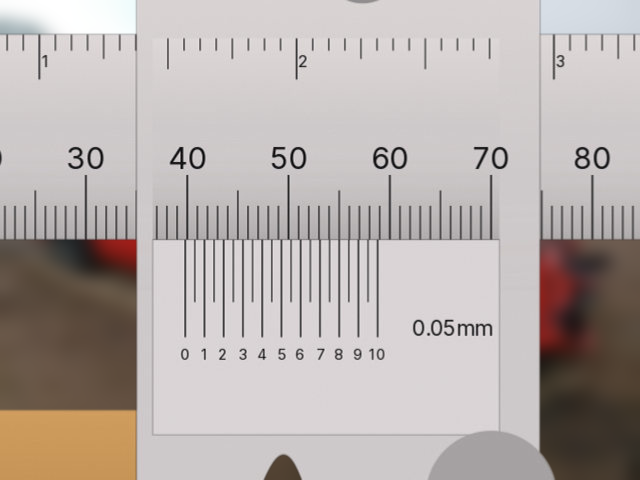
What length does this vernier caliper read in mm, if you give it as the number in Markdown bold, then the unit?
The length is **39.8** mm
